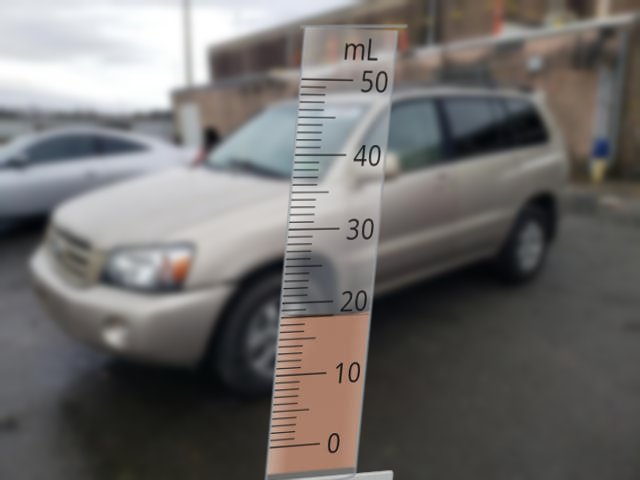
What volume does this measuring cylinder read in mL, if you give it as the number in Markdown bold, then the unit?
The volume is **18** mL
